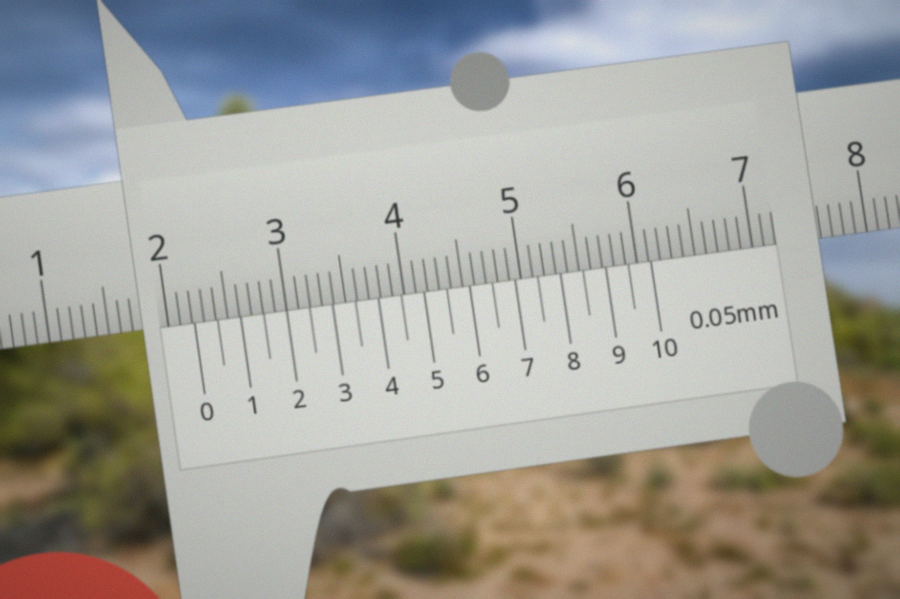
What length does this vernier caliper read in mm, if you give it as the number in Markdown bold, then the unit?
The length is **22.2** mm
